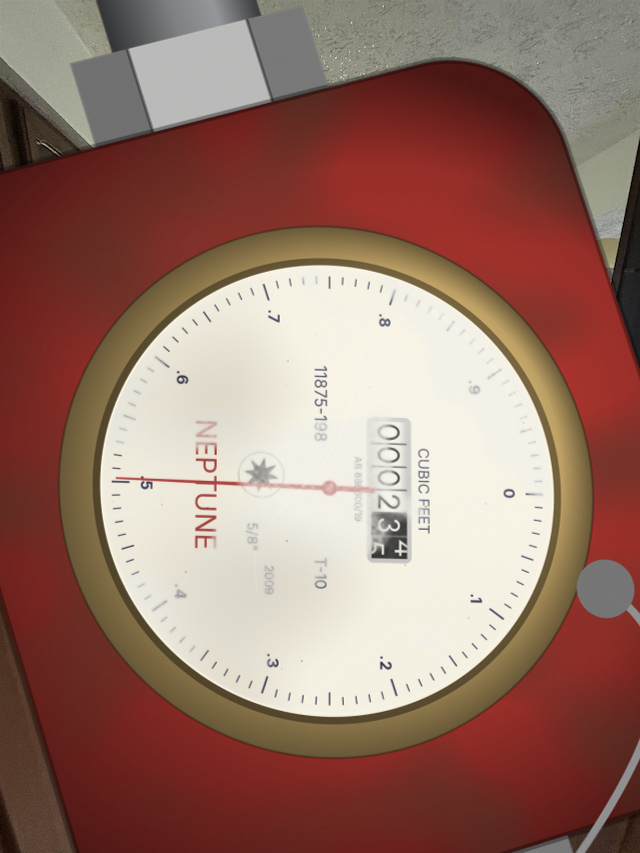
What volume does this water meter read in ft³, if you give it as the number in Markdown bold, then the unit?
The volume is **234.50** ft³
